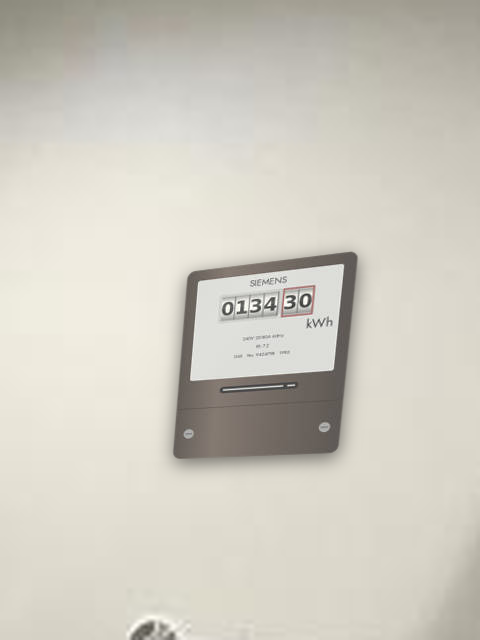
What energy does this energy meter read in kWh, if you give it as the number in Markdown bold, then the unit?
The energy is **134.30** kWh
